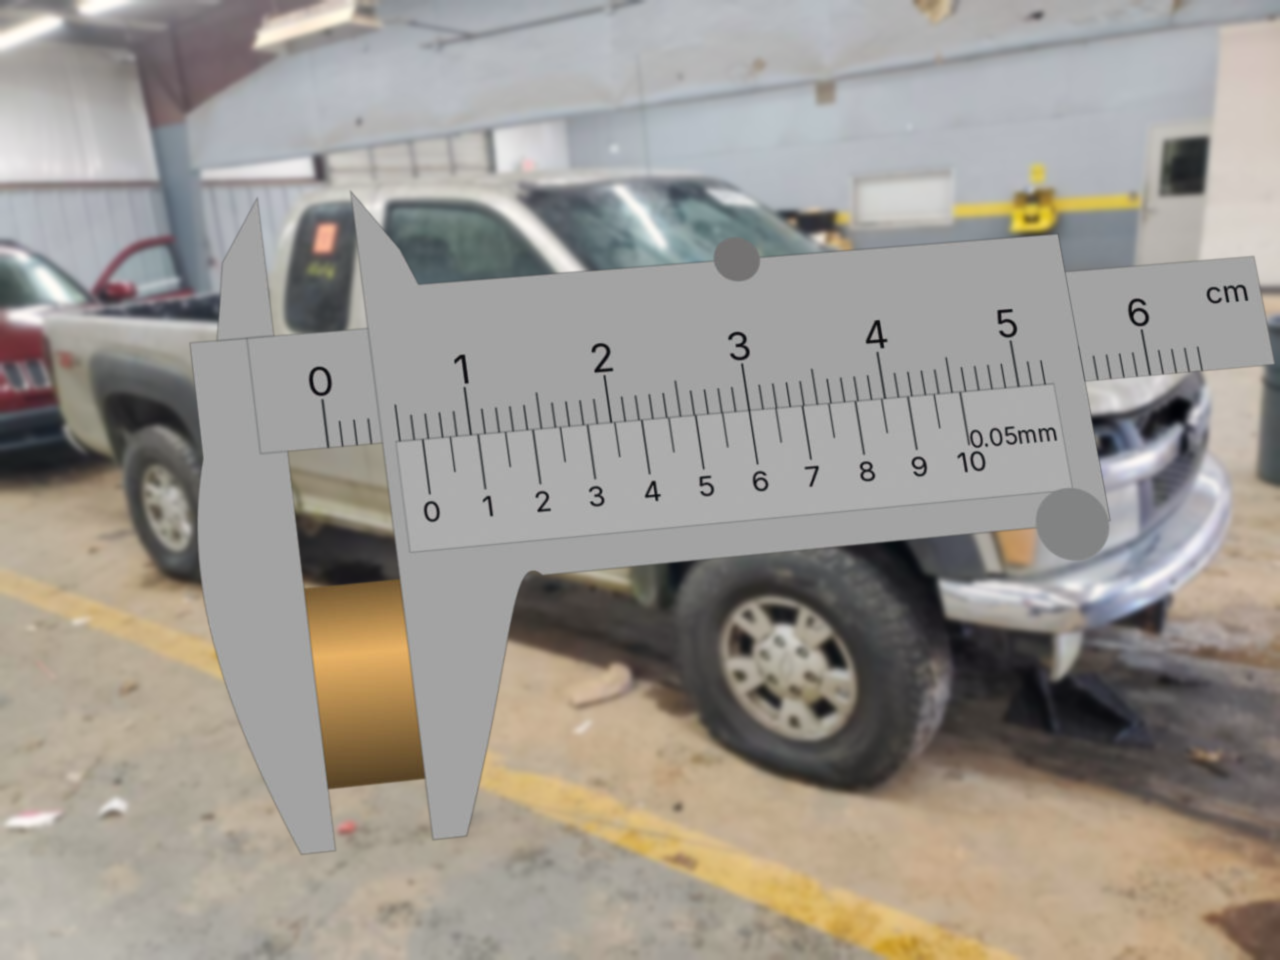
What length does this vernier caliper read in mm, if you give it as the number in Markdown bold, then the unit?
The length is **6.6** mm
